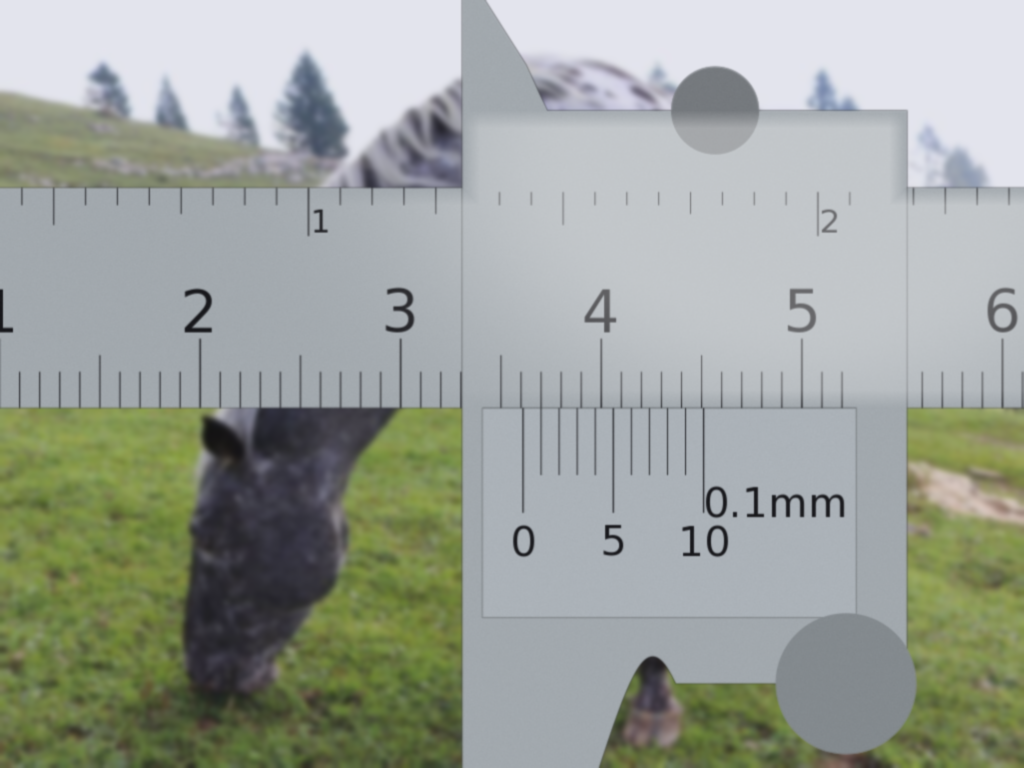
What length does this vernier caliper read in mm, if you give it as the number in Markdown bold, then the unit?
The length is **36.1** mm
